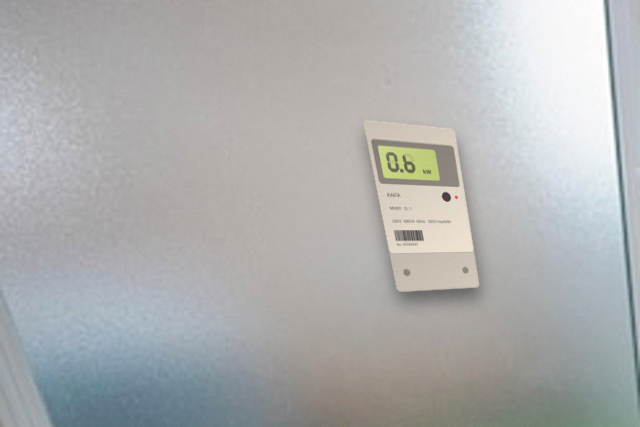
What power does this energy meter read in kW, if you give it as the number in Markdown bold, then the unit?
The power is **0.6** kW
